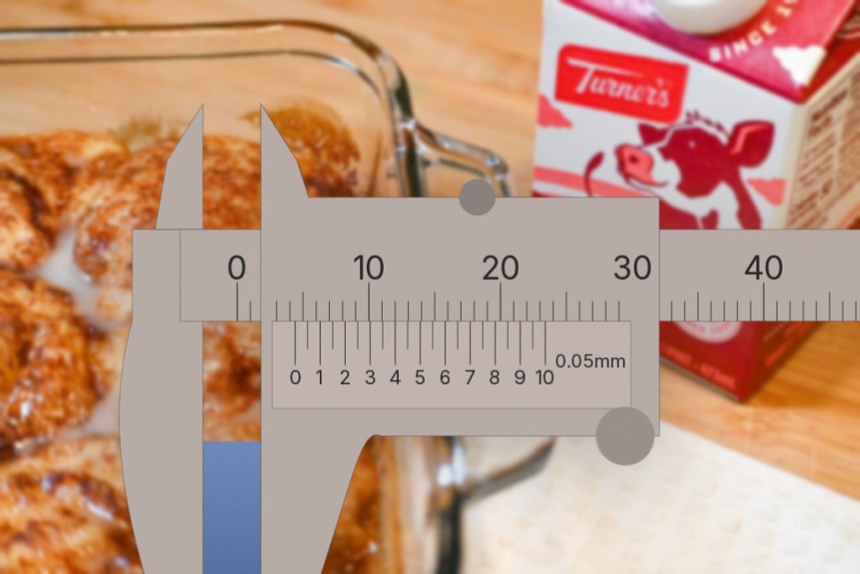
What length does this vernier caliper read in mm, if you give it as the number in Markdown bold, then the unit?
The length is **4.4** mm
